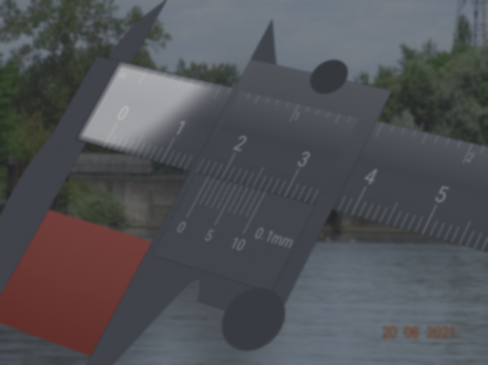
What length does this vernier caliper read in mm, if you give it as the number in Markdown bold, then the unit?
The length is **18.0** mm
